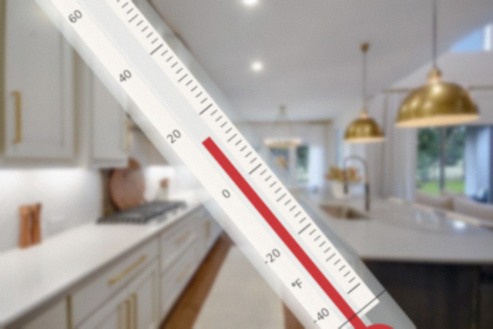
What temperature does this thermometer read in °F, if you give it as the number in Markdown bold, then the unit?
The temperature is **14** °F
